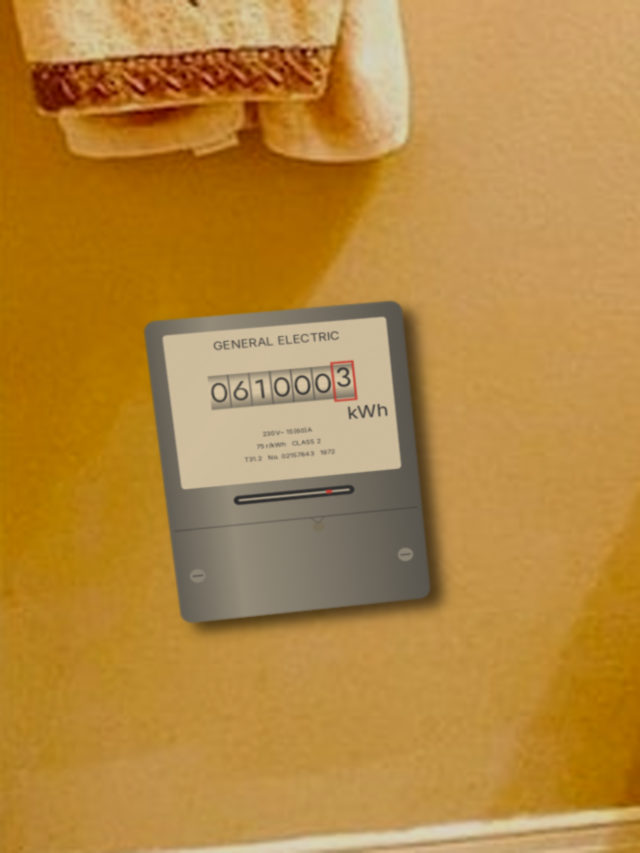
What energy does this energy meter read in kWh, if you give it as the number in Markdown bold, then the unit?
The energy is **61000.3** kWh
